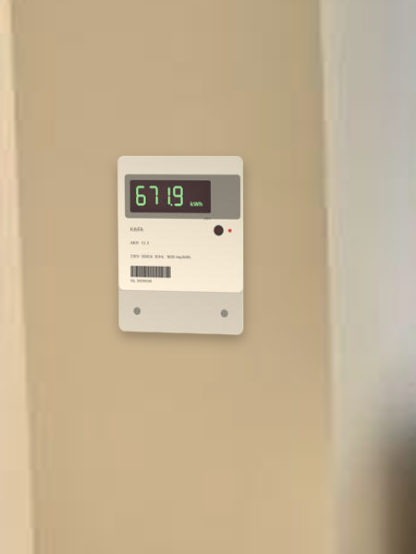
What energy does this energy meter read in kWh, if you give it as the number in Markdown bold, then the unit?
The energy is **671.9** kWh
